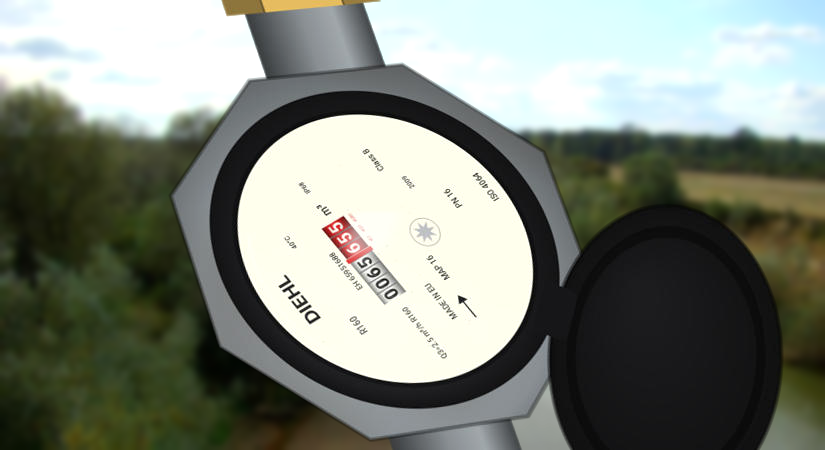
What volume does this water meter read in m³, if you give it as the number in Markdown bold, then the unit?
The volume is **65.655** m³
